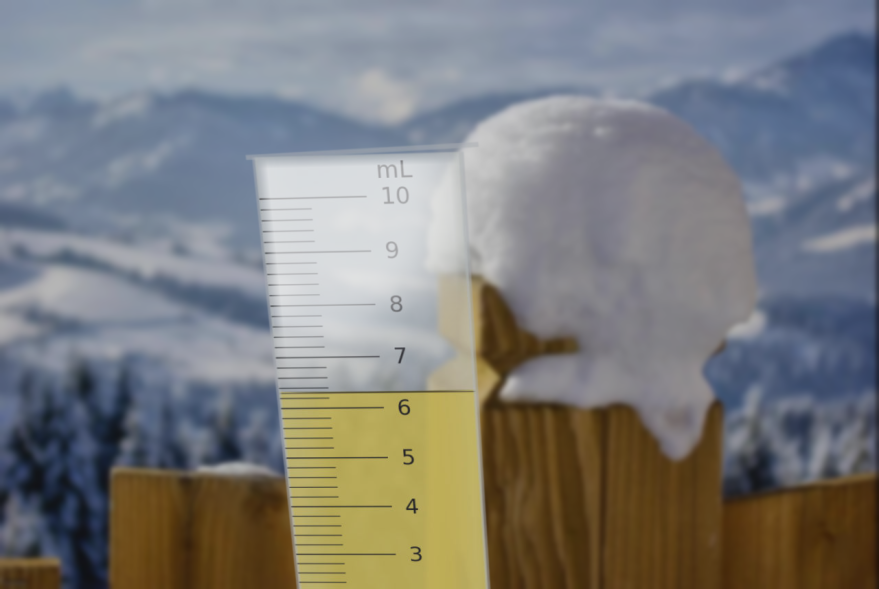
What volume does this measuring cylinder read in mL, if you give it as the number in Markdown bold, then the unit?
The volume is **6.3** mL
